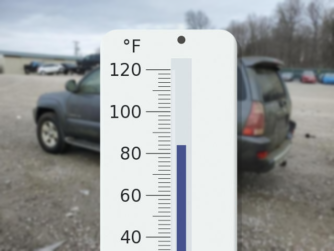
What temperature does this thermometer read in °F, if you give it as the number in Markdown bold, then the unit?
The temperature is **84** °F
